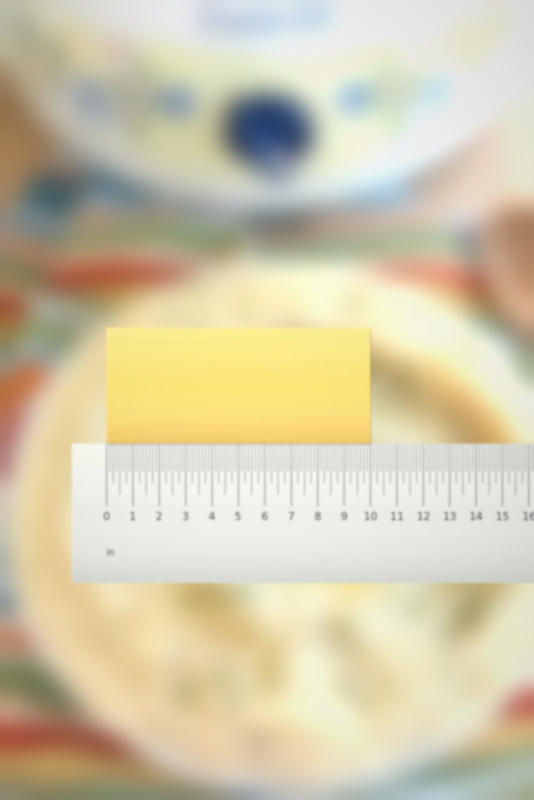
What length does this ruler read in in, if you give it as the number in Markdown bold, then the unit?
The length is **10** in
